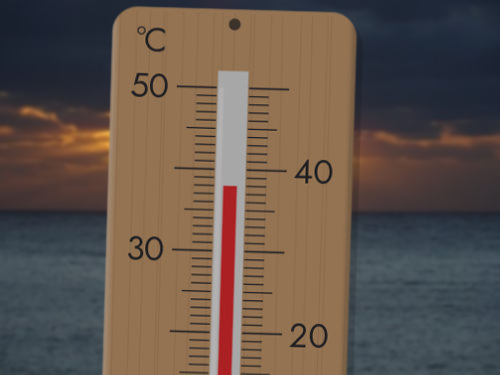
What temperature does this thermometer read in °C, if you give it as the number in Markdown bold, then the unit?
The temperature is **38** °C
